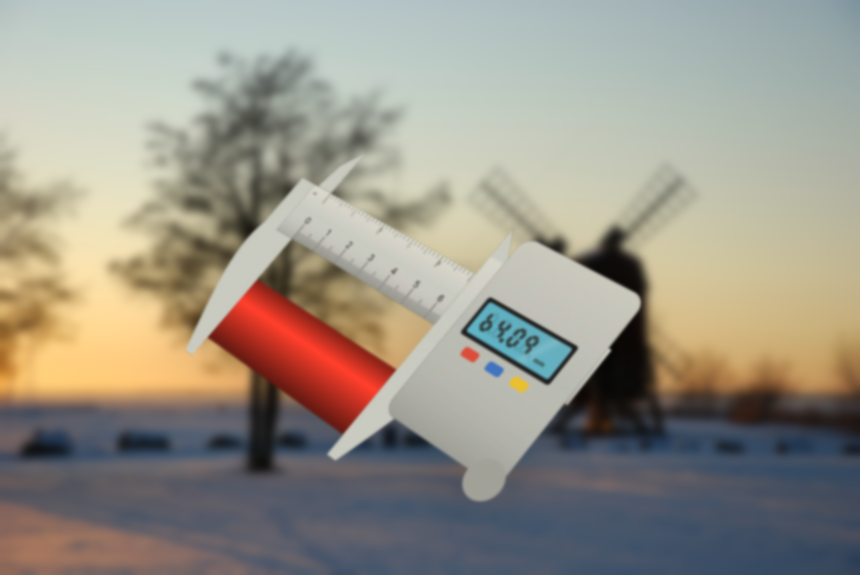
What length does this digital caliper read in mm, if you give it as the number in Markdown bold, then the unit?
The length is **64.09** mm
